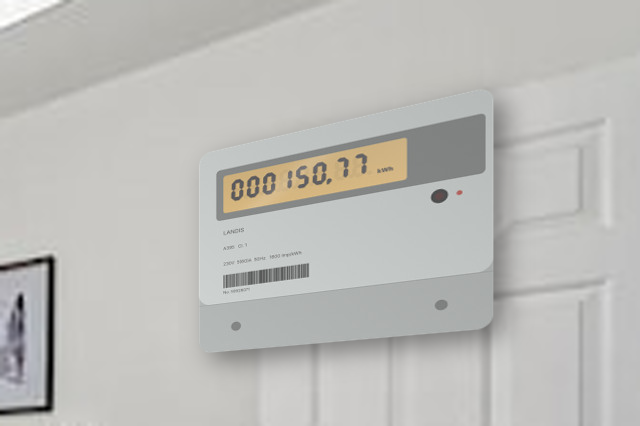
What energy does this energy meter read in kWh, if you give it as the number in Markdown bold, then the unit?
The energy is **150.77** kWh
